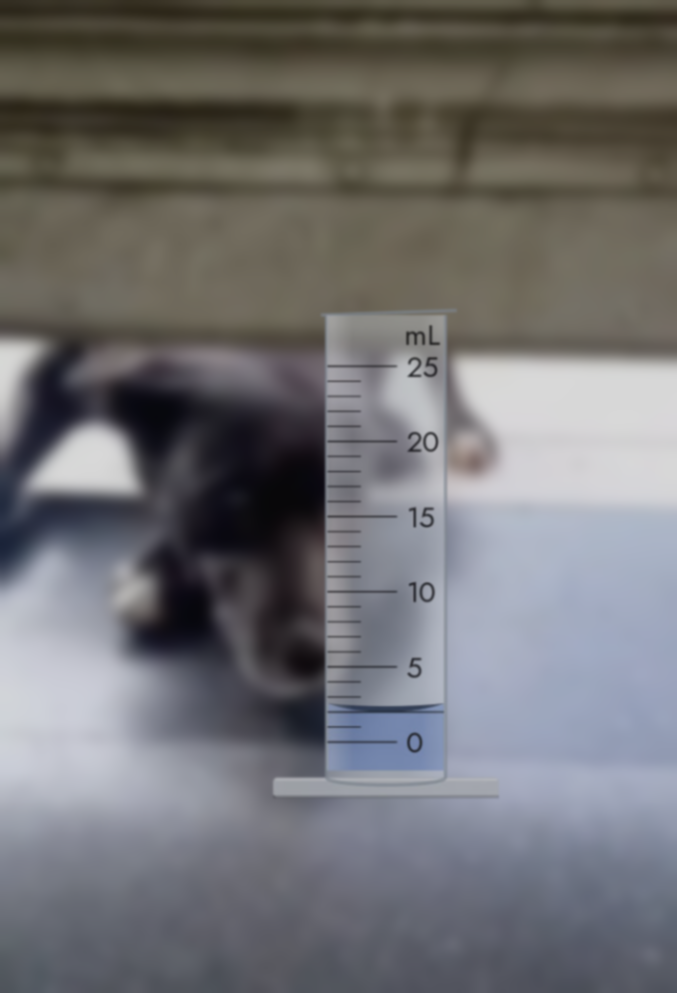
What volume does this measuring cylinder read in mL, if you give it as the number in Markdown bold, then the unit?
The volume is **2** mL
